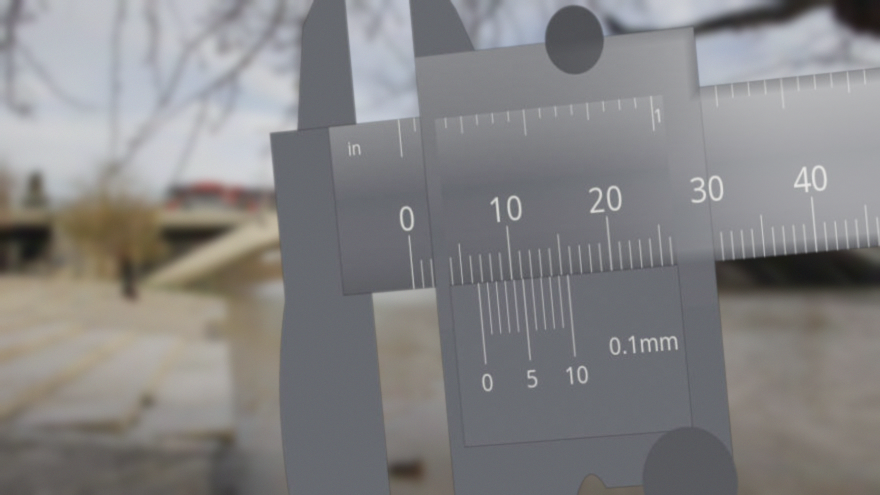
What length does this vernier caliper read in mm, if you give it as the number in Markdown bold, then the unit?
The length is **6.6** mm
